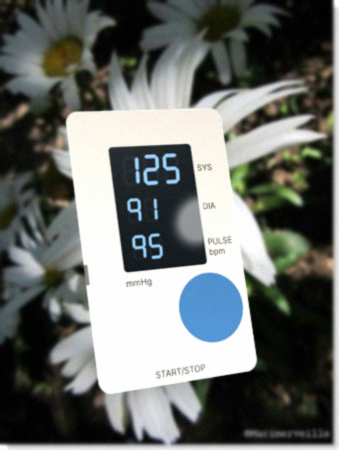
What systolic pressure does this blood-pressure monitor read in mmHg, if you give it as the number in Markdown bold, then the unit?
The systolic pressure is **125** mmHg
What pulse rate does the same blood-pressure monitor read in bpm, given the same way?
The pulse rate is **95** bpm
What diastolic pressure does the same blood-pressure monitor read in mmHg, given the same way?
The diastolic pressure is **91** mmHg
